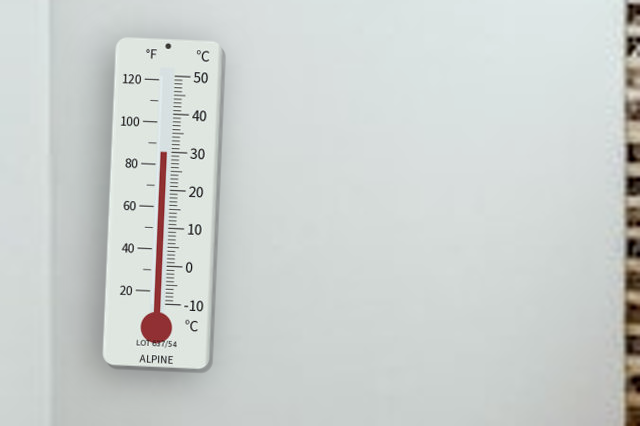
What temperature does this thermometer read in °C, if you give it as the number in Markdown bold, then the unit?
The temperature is **30** °C
